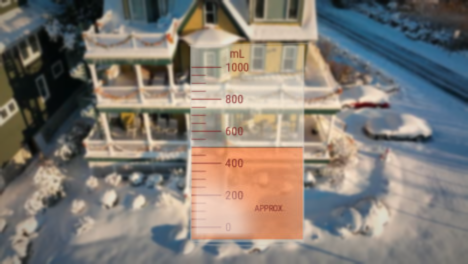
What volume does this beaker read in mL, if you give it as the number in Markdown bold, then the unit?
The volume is **500** mL
